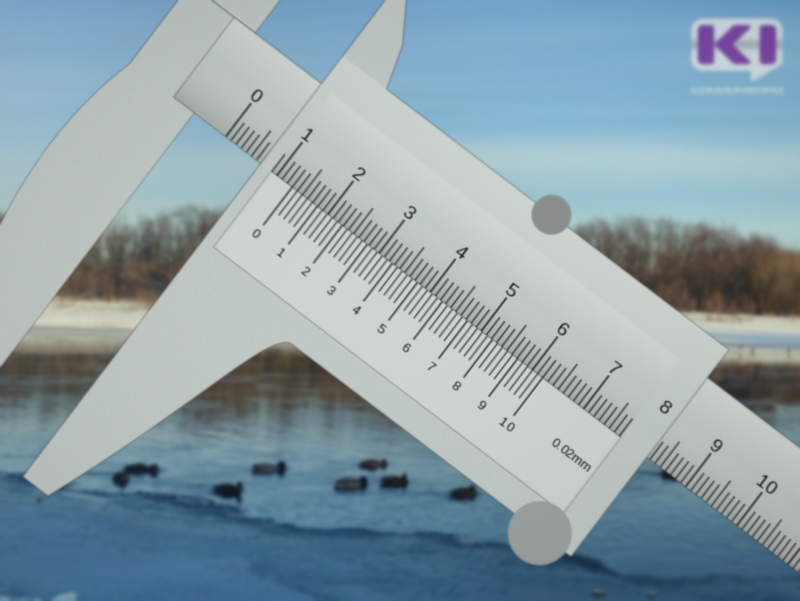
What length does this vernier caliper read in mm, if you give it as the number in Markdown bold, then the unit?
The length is **13.0** mm
